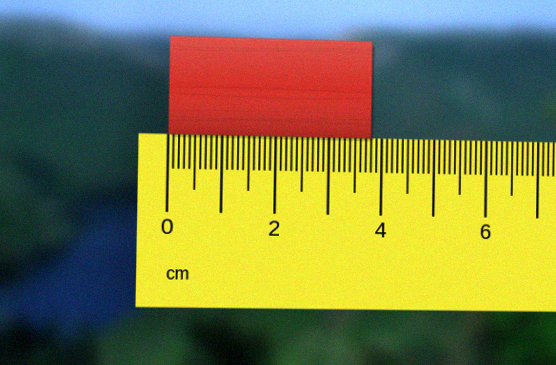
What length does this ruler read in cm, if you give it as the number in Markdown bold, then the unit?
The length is **3.8** cm
